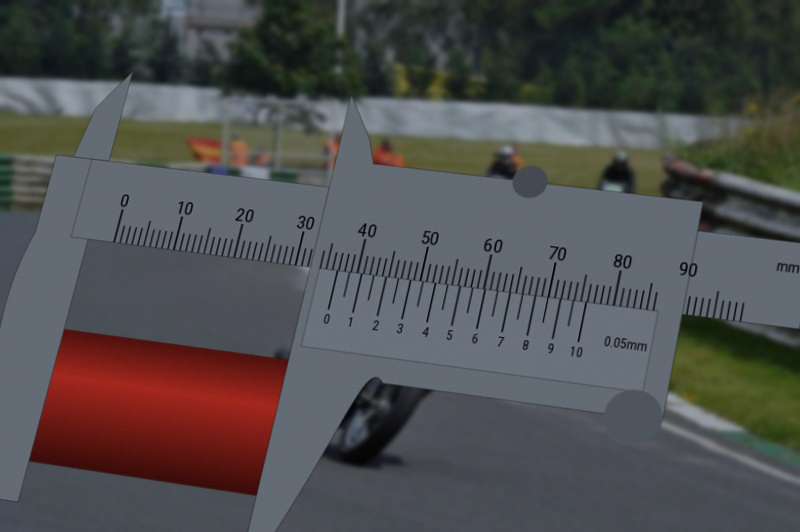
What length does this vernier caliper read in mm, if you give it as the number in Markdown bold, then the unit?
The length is **36.8** mm
